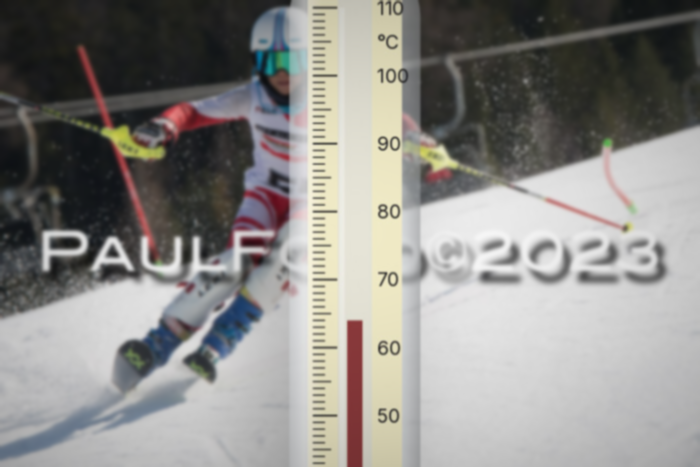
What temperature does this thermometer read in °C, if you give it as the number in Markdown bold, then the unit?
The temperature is **64** °C
